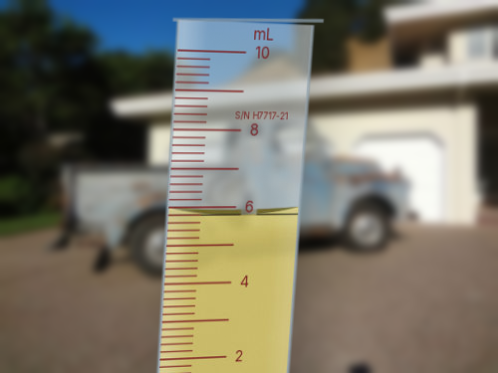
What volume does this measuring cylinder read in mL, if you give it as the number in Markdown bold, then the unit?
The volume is **5.8** mL
